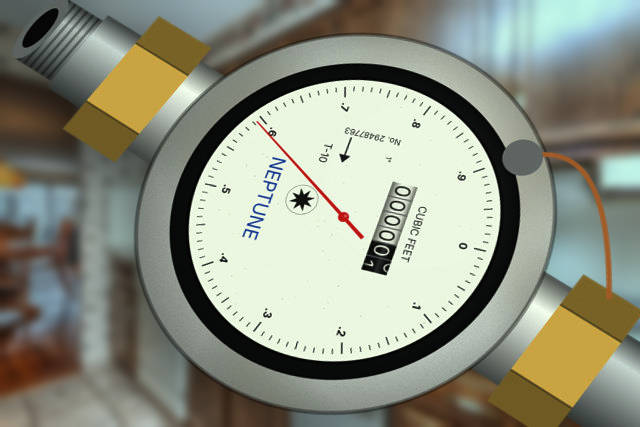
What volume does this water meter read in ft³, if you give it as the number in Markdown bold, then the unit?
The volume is **0.59** ft³
